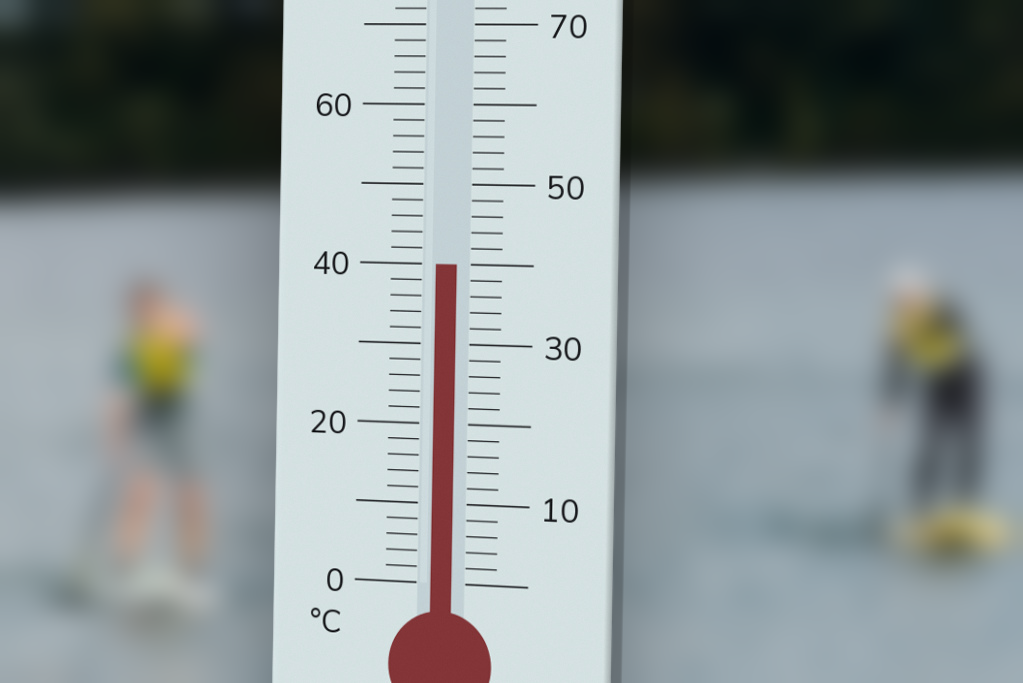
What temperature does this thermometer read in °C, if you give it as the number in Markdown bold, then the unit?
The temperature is **40** °C
